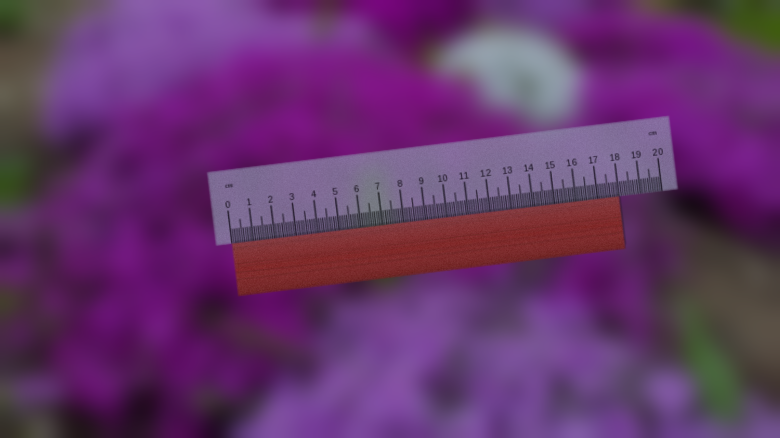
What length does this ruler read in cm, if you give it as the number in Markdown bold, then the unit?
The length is **18** cm
